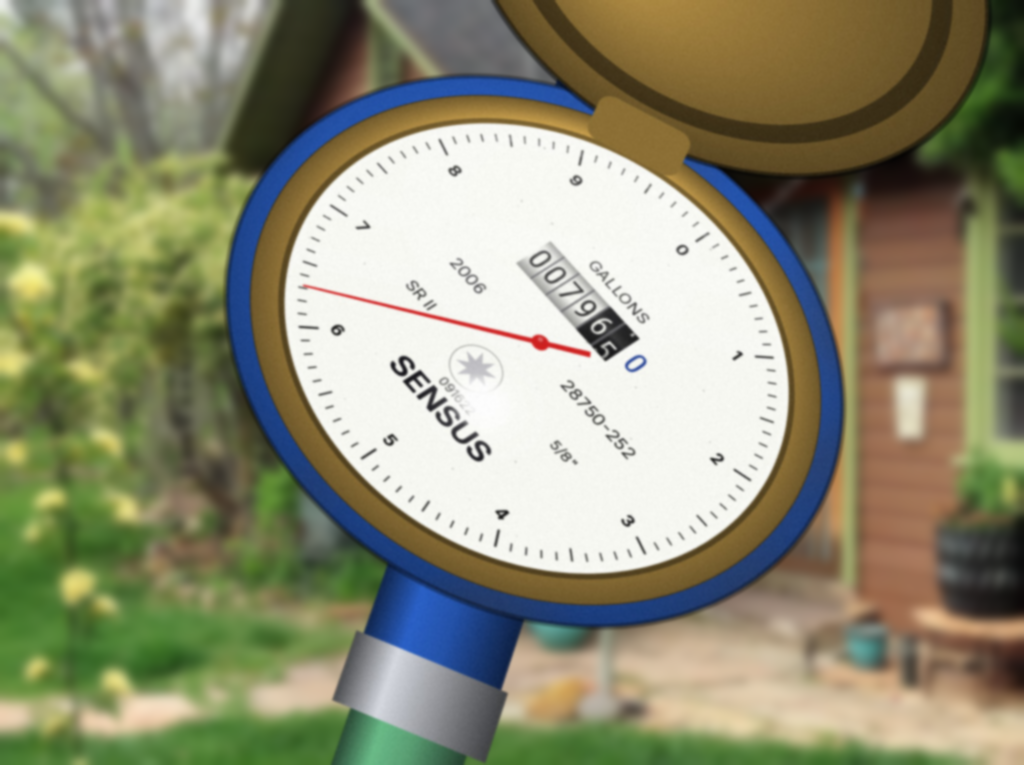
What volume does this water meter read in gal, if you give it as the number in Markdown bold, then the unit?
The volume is **79646.3** gal
